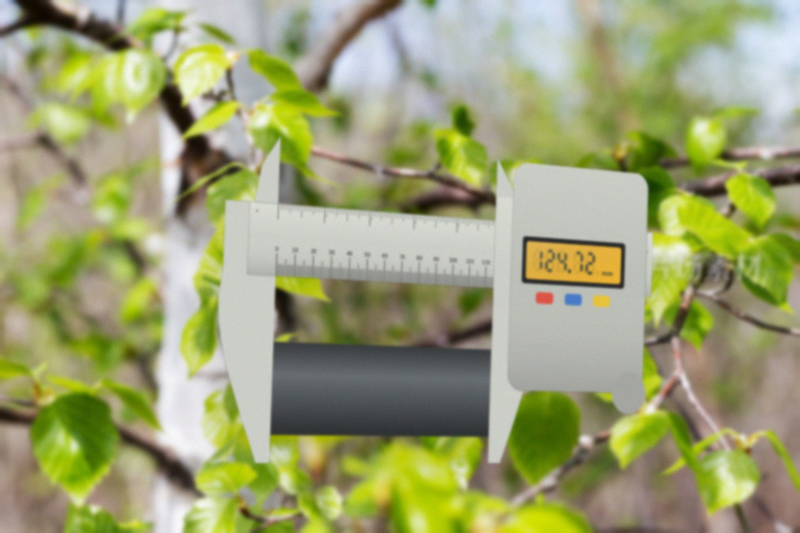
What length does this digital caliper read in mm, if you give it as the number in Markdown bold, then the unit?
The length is **124.72** mm
